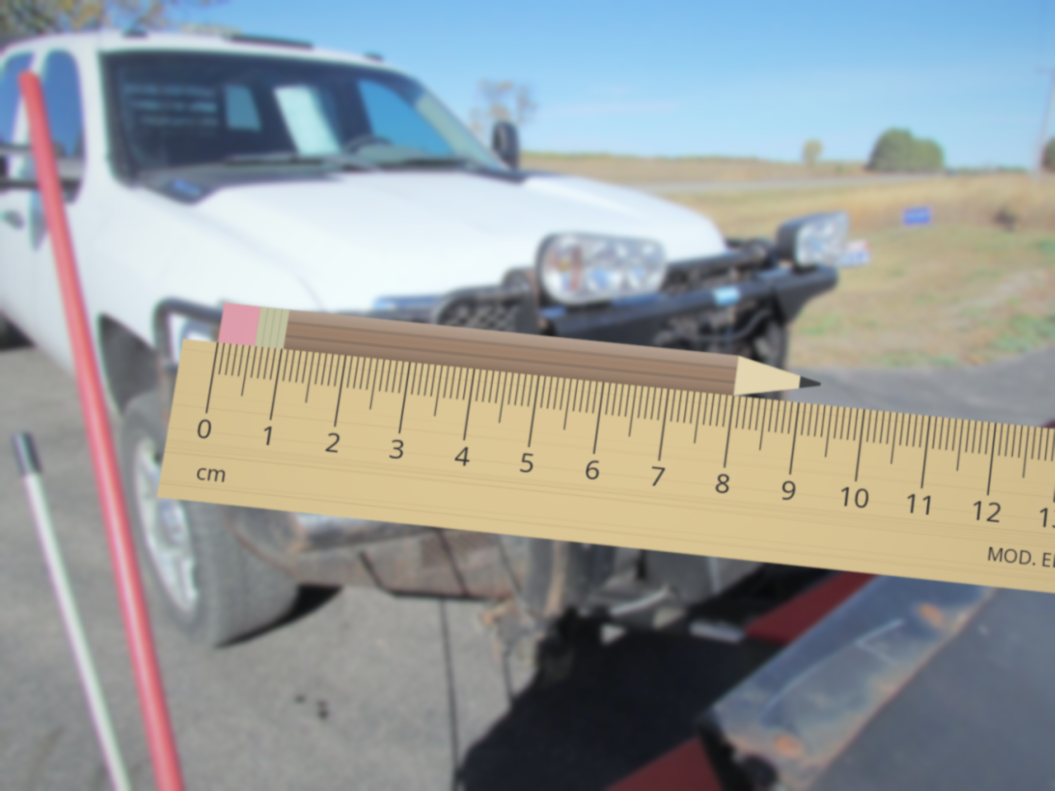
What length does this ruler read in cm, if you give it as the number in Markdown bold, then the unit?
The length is **9.3** cm
